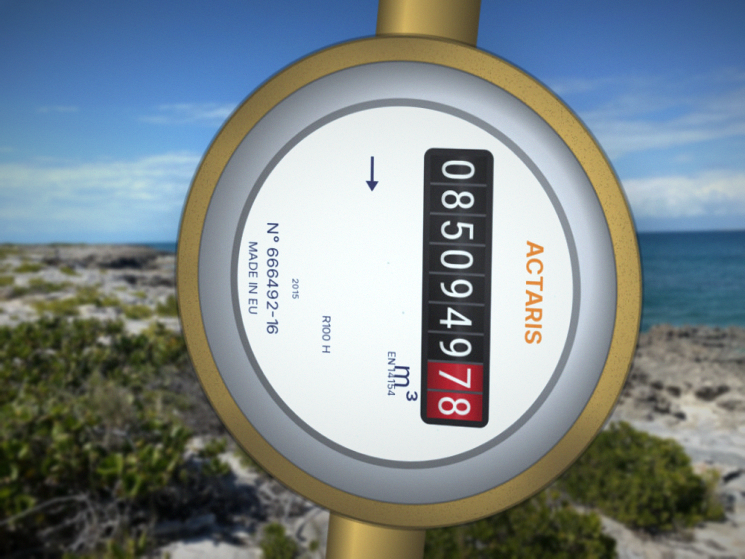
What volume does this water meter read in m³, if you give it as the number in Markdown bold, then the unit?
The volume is **850949.78** m³
